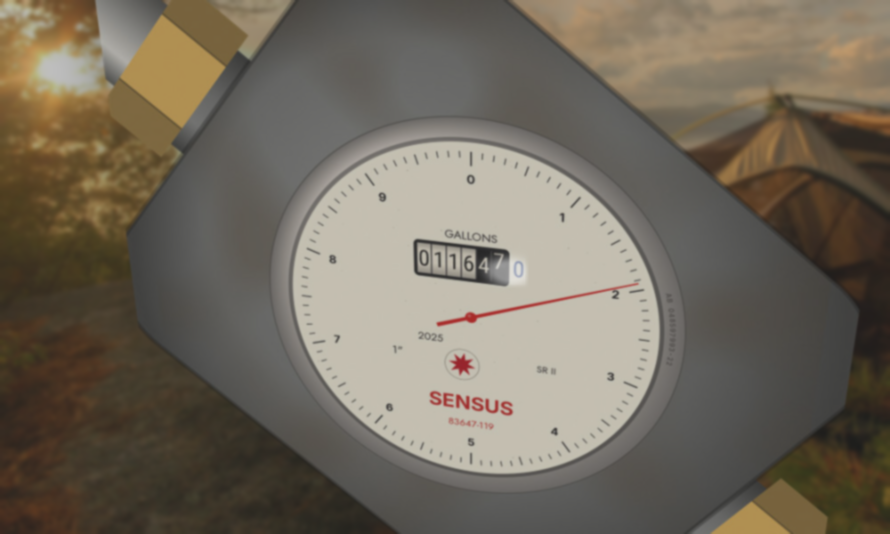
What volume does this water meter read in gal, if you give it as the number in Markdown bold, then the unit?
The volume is **116471.9** gal
